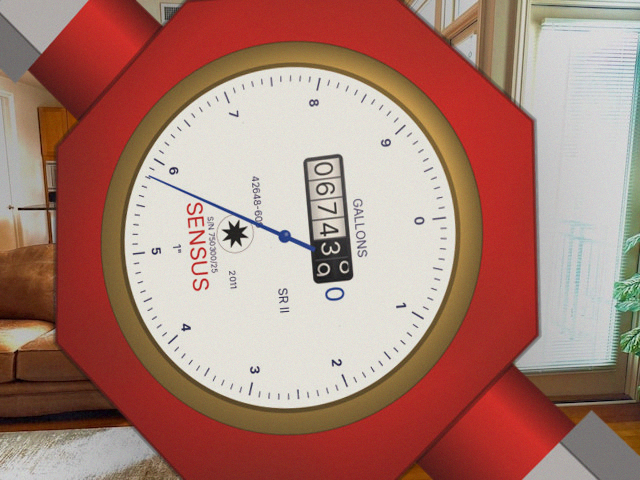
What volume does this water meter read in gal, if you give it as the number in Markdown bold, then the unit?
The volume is **674385.8** gal
